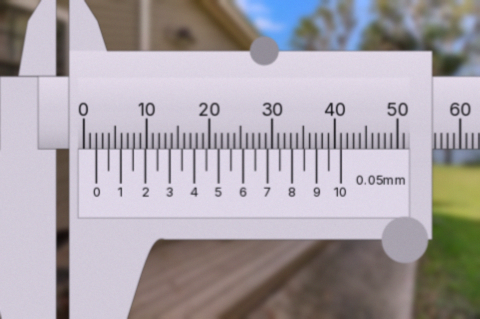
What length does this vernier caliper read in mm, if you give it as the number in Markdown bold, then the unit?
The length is **2.0** mm
